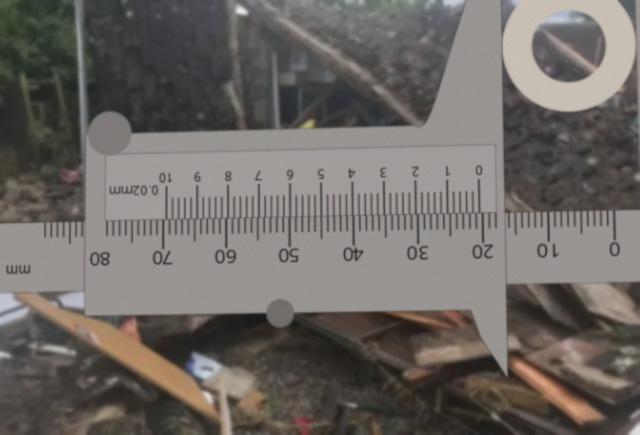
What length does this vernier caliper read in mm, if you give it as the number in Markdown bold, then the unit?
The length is **20.5** mm
